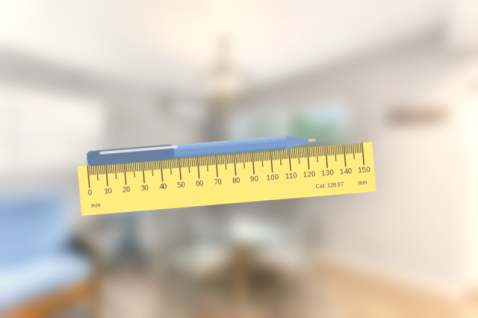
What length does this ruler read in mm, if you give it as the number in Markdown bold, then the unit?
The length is **125** mm
